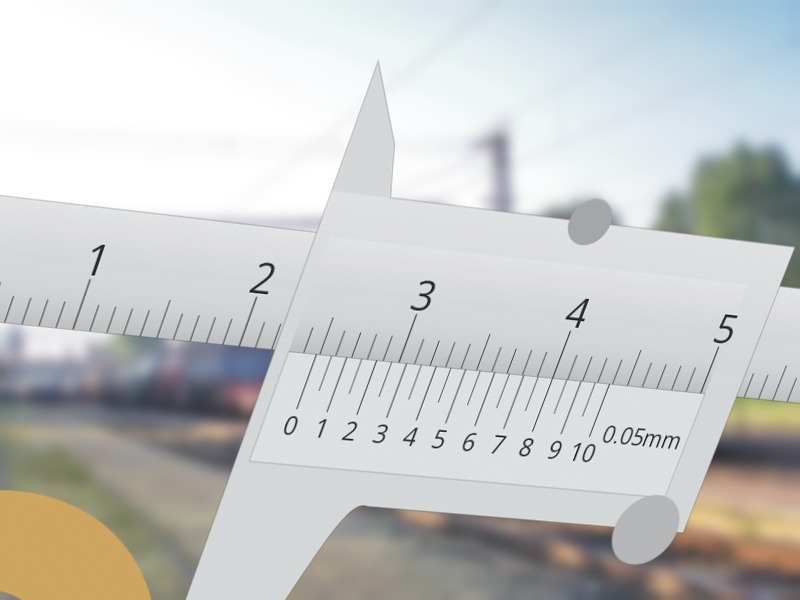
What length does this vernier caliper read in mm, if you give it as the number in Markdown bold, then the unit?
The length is **24.8** mm
